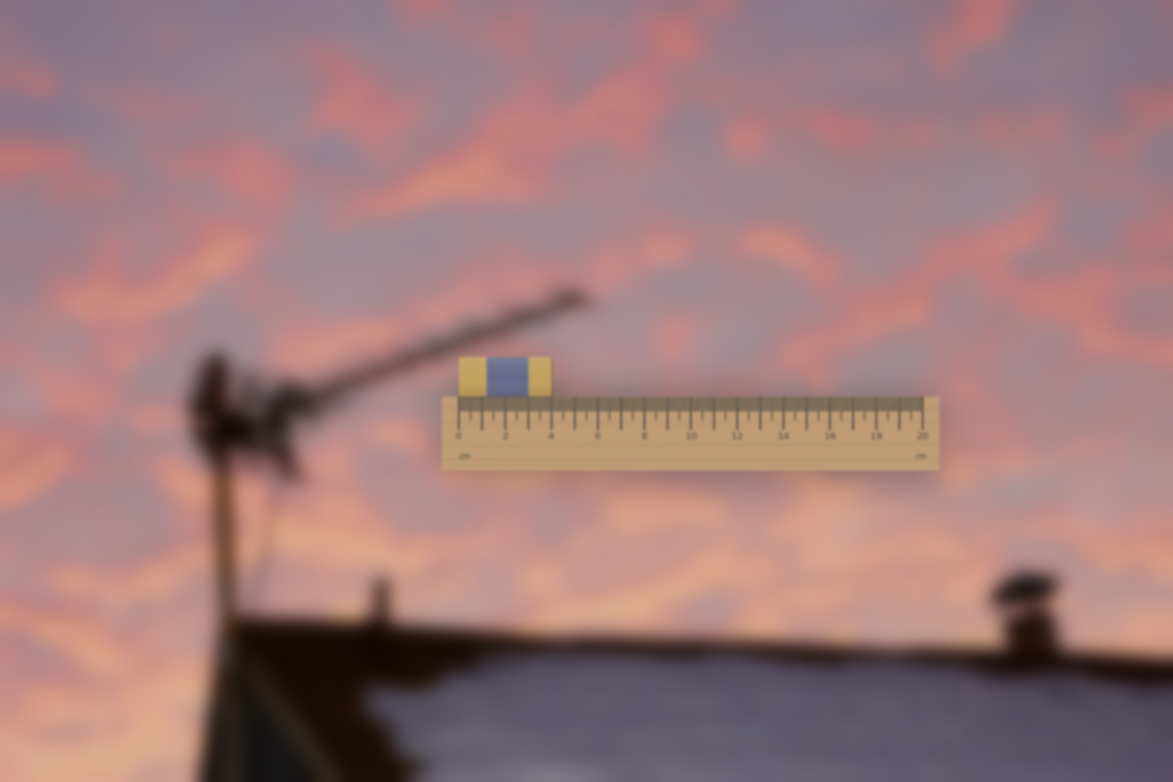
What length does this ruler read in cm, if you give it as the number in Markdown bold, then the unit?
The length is **4** cm
